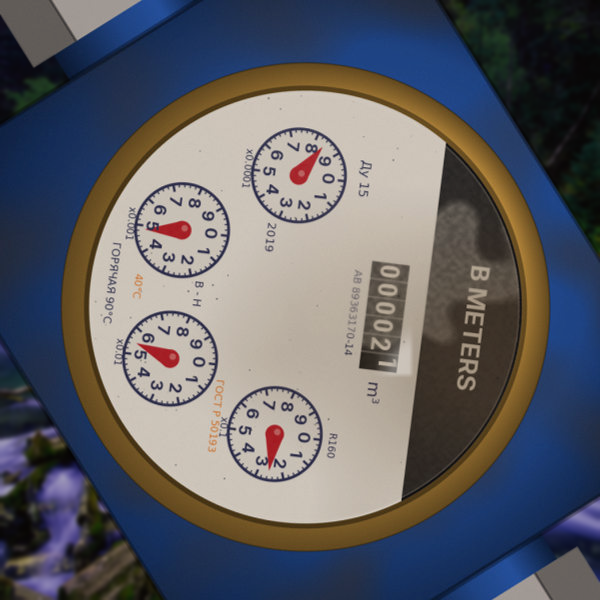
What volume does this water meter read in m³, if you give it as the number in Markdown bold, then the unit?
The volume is **21.2548** m³
